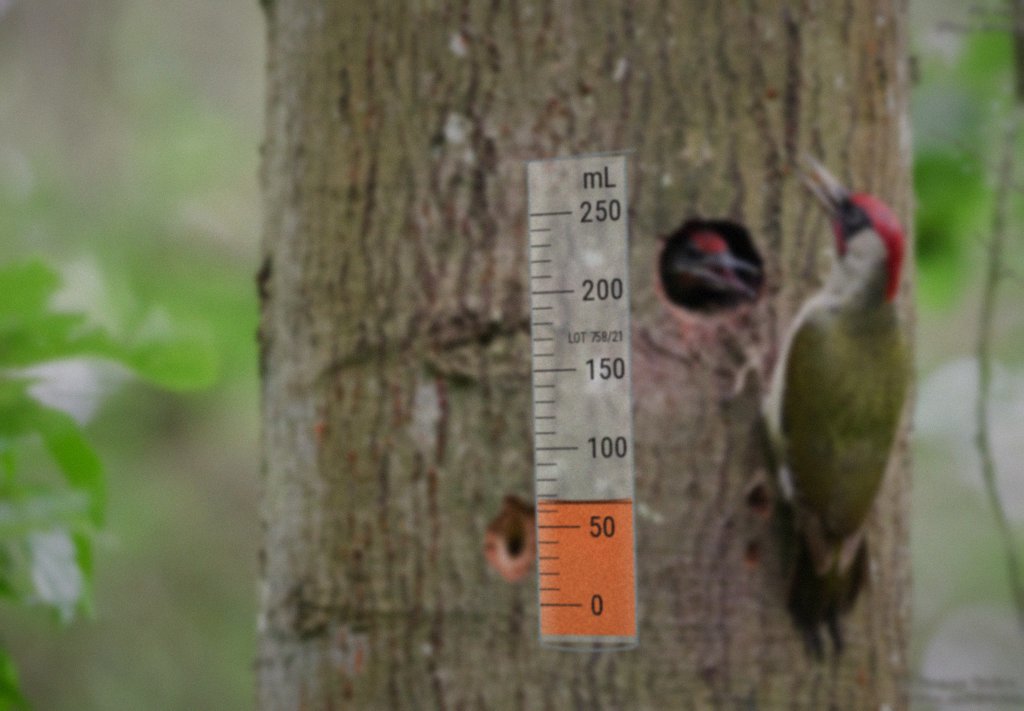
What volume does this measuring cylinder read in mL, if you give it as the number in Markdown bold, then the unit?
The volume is **65** mL
